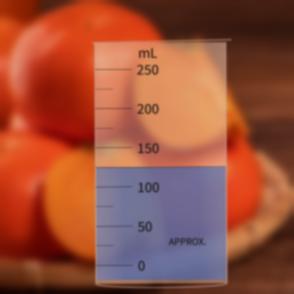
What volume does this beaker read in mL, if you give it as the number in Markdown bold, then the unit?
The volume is **125** mL
